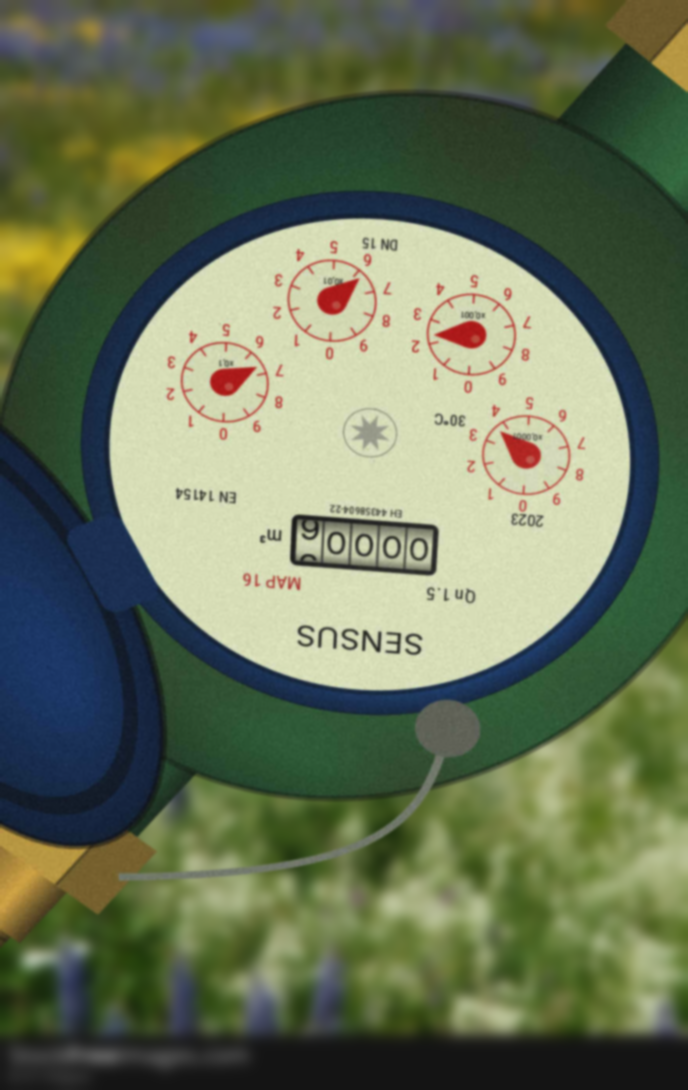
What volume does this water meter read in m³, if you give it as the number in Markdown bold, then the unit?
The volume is **5.6623** m³
